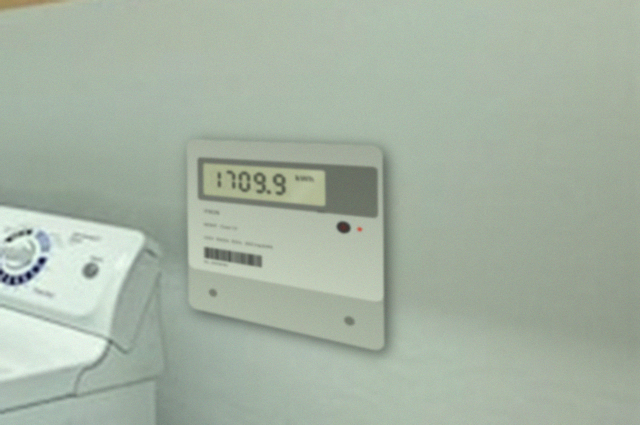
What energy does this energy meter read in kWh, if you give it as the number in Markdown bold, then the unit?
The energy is **1709.9** kWh
